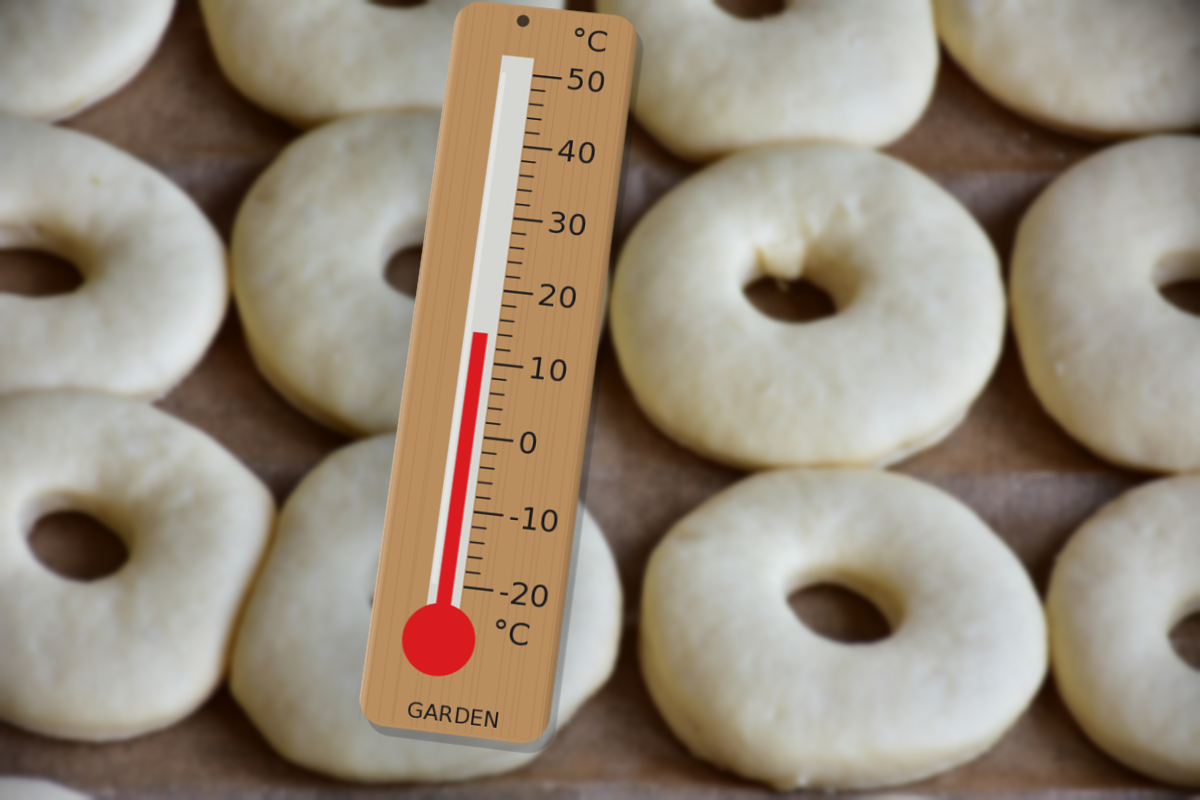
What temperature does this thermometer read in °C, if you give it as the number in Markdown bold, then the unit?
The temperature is **14** °C
